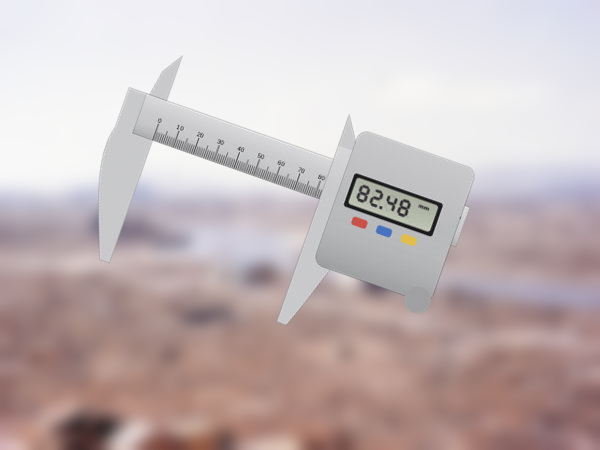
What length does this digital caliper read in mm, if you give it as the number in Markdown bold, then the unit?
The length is **82.48** mm
